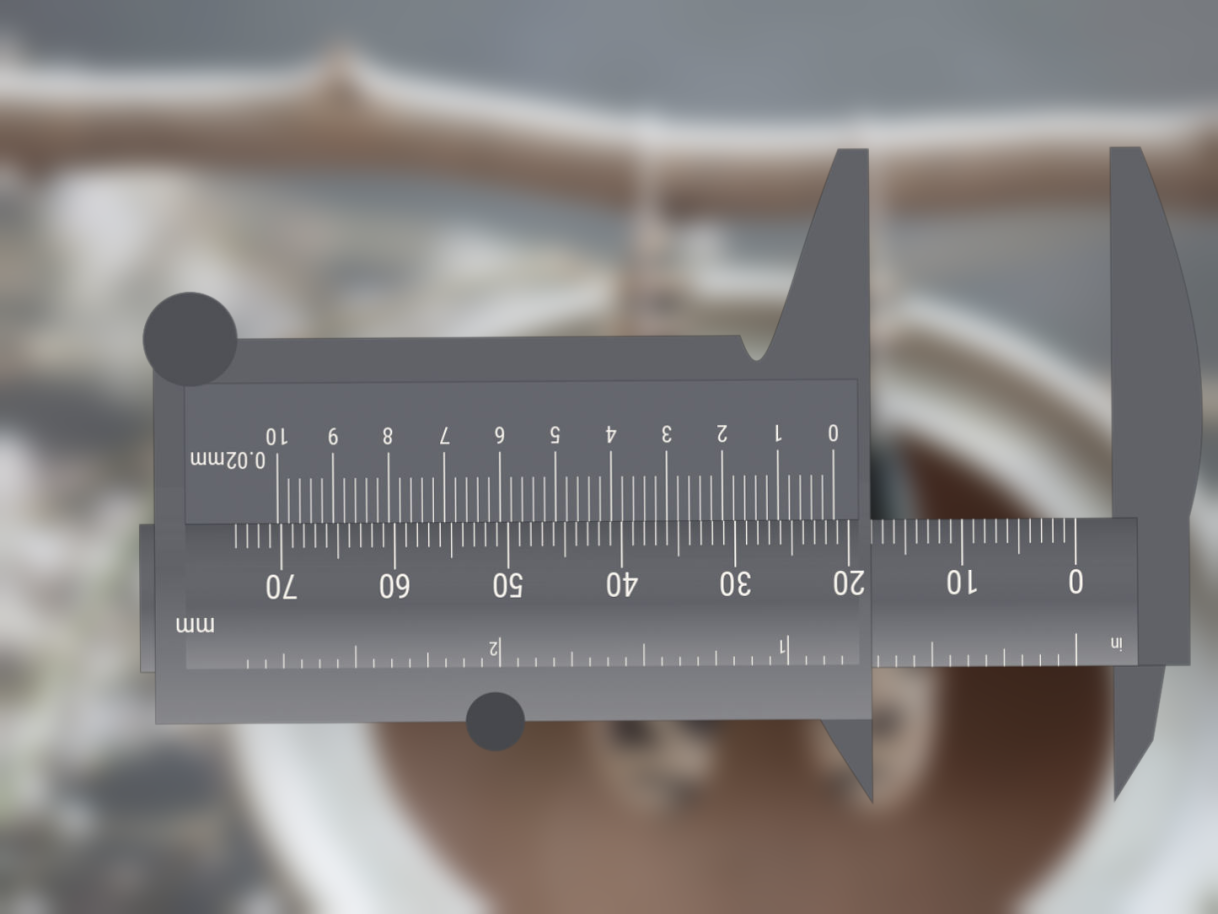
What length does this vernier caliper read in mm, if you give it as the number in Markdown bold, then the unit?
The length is **21.3** mm
